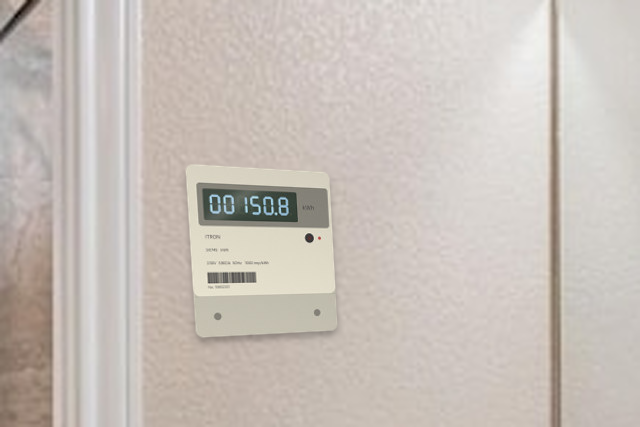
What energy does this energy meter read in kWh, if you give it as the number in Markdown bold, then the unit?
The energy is **150.8** kWh
